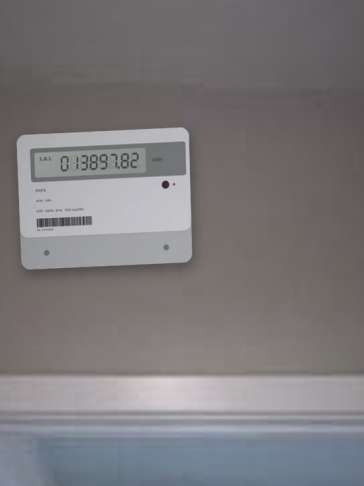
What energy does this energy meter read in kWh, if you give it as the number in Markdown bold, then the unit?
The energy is **13897.82** kWh
